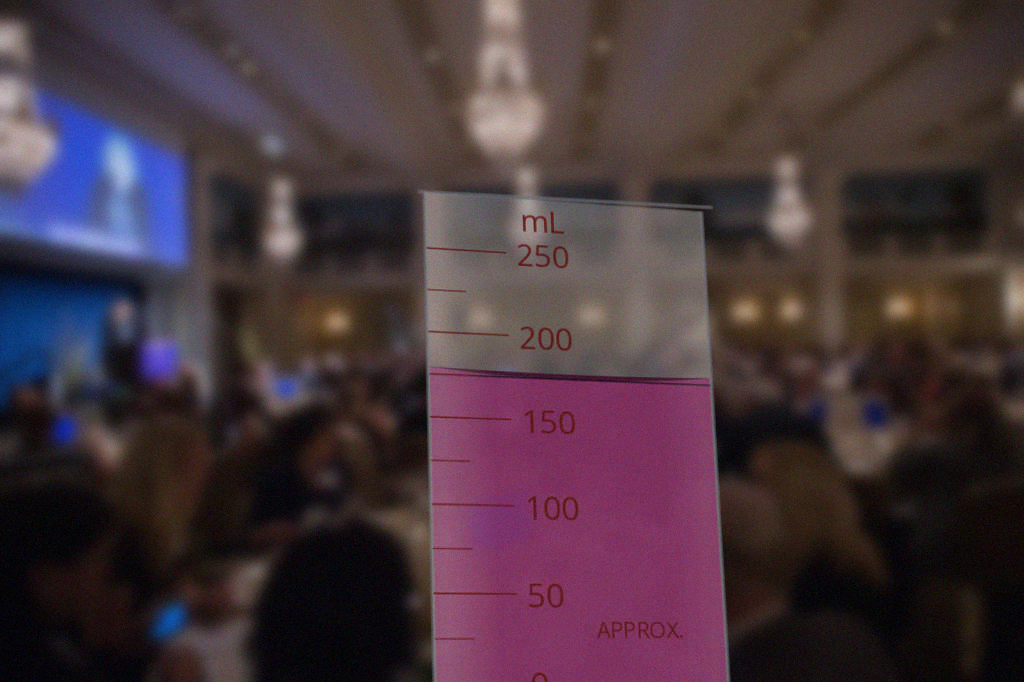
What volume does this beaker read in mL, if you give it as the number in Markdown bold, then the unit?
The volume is **175** mL
